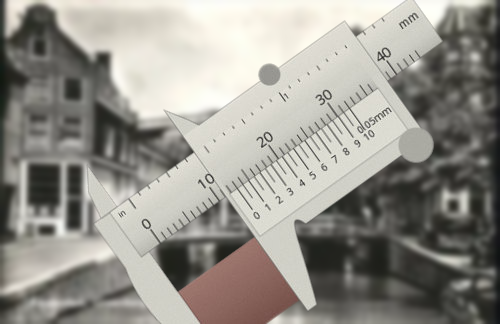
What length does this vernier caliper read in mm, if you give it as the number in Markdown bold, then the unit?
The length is **13.0** mm
